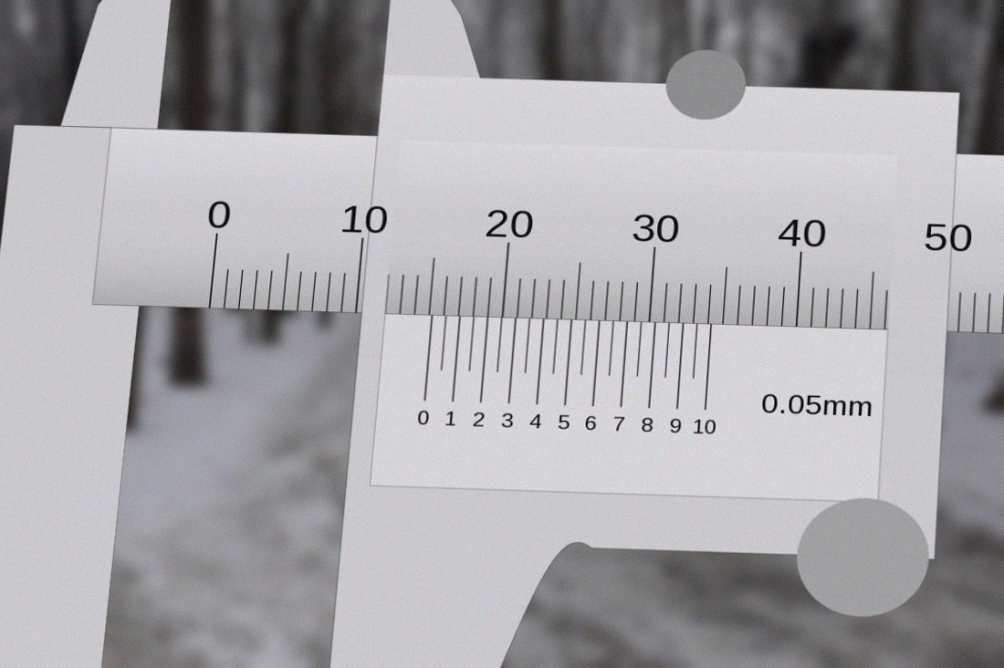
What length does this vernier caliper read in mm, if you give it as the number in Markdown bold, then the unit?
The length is **15.2** mm
